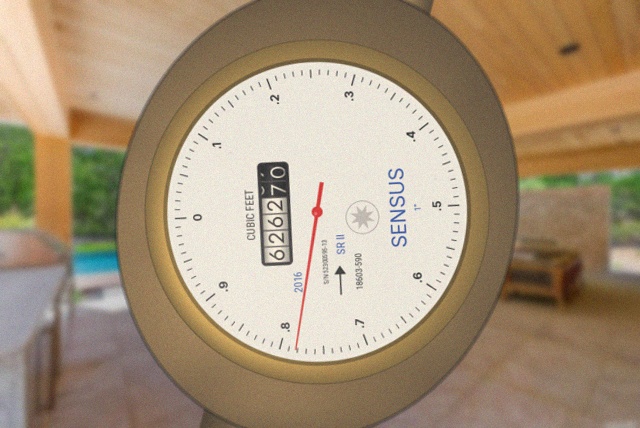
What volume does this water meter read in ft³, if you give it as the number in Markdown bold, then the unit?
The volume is **626269.78** ft³
